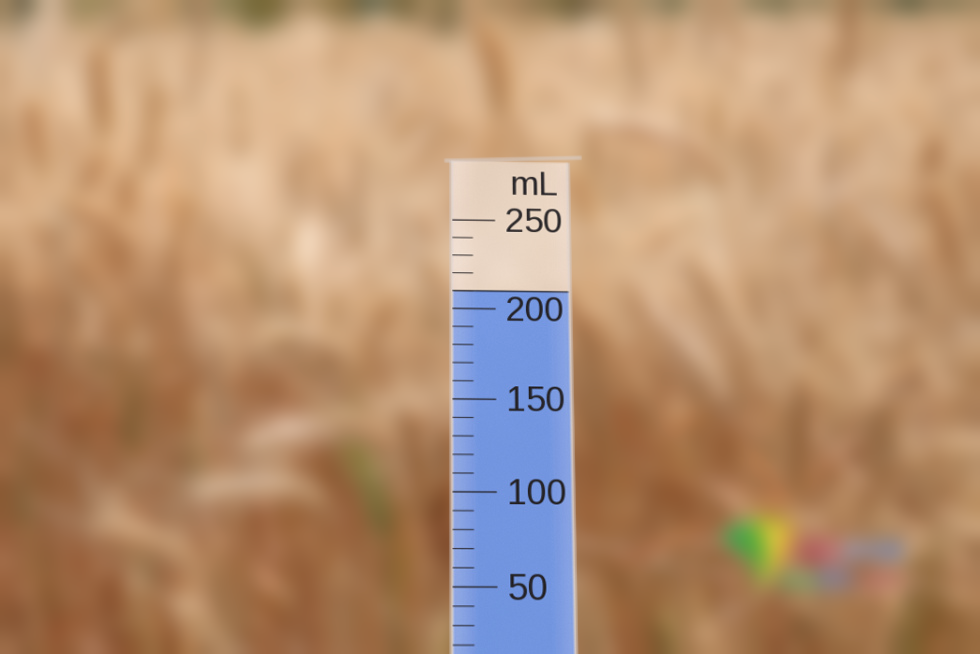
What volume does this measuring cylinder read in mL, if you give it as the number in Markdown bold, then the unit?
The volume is **210** mL
